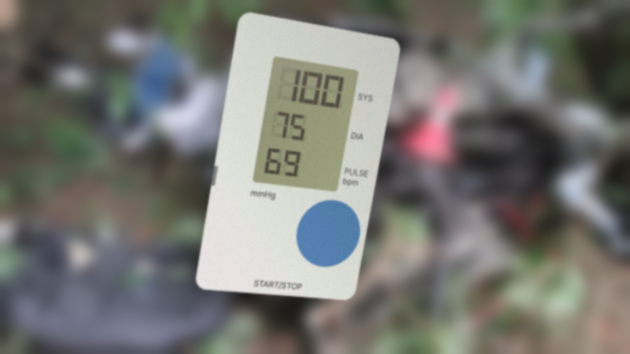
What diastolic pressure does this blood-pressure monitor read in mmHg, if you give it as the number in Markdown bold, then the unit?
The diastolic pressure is **75** mmHg
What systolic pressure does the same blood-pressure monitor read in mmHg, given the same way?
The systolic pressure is **100** mmHg
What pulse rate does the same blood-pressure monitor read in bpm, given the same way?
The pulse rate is **69** bpm
